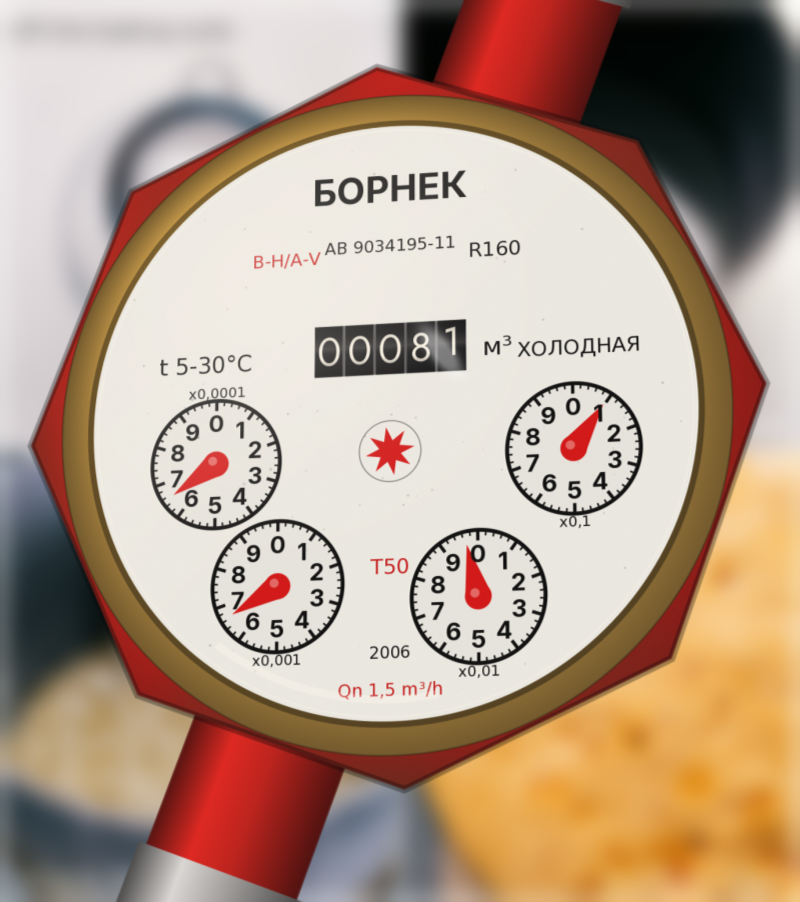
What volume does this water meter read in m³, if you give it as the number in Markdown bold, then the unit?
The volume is **81.0966** m³
